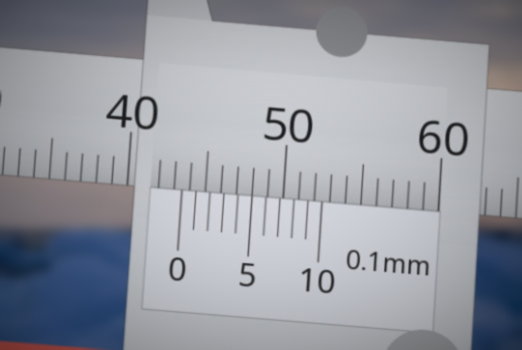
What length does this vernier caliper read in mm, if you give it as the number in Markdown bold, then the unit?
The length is **43.5** mm
